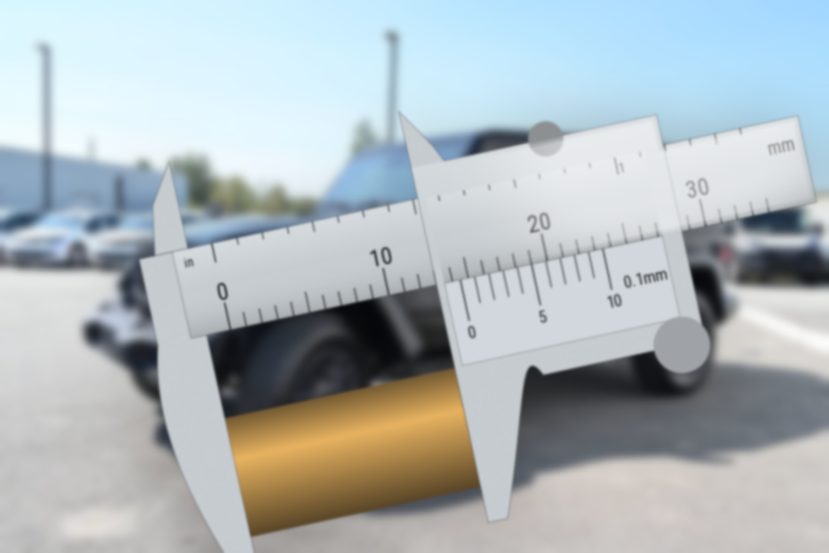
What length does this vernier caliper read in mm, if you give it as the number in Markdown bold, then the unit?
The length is **14.5** mm
